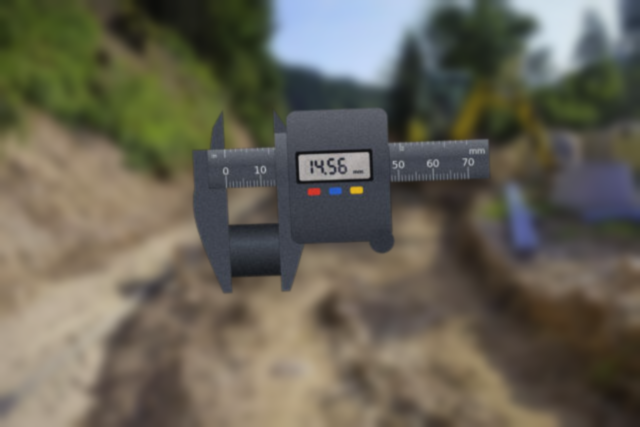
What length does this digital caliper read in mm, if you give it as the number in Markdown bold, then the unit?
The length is **14.56** mm
